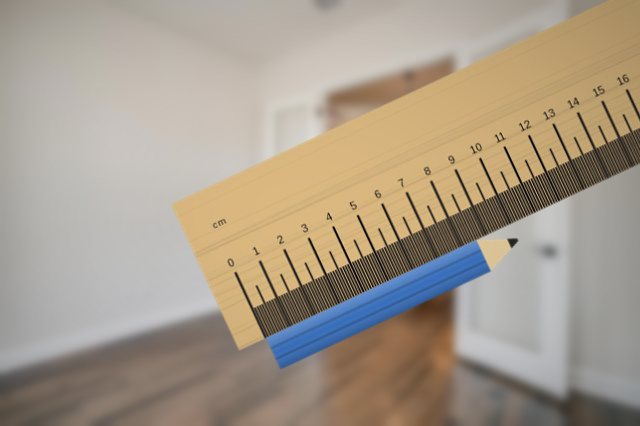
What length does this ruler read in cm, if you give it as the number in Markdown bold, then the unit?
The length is **10** cm
